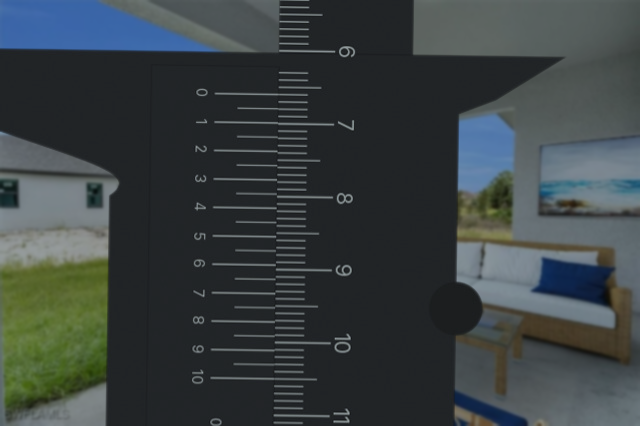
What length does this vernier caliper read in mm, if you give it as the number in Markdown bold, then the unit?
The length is **66.0** mm
